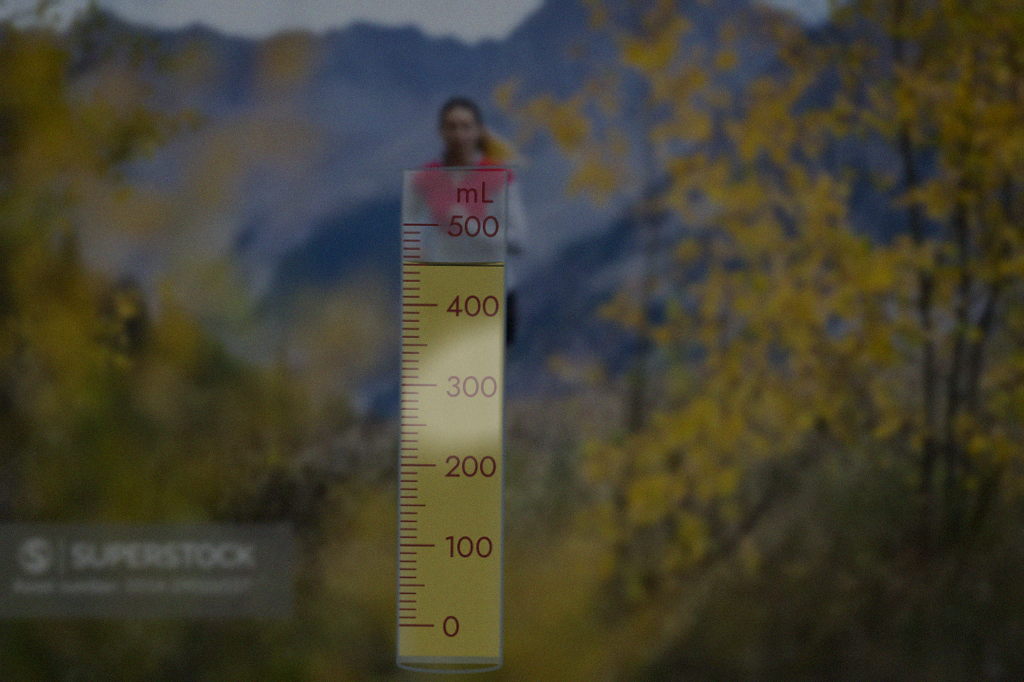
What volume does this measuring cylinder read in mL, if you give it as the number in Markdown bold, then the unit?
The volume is **450** mL
